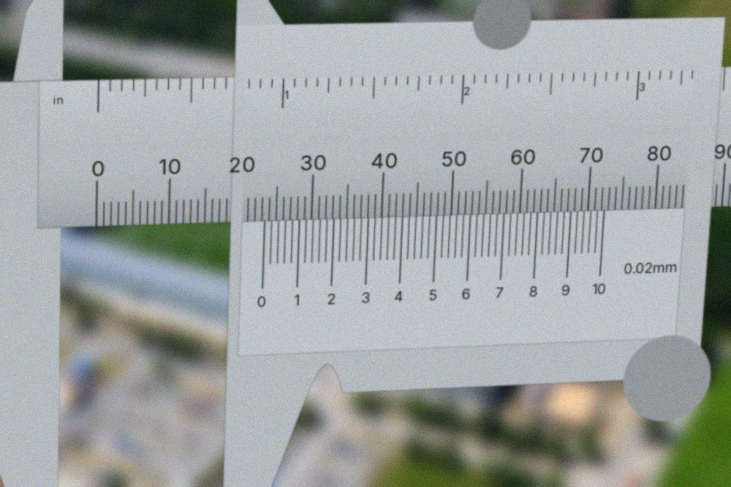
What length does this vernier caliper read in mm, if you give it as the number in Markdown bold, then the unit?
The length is **23.4** mm
